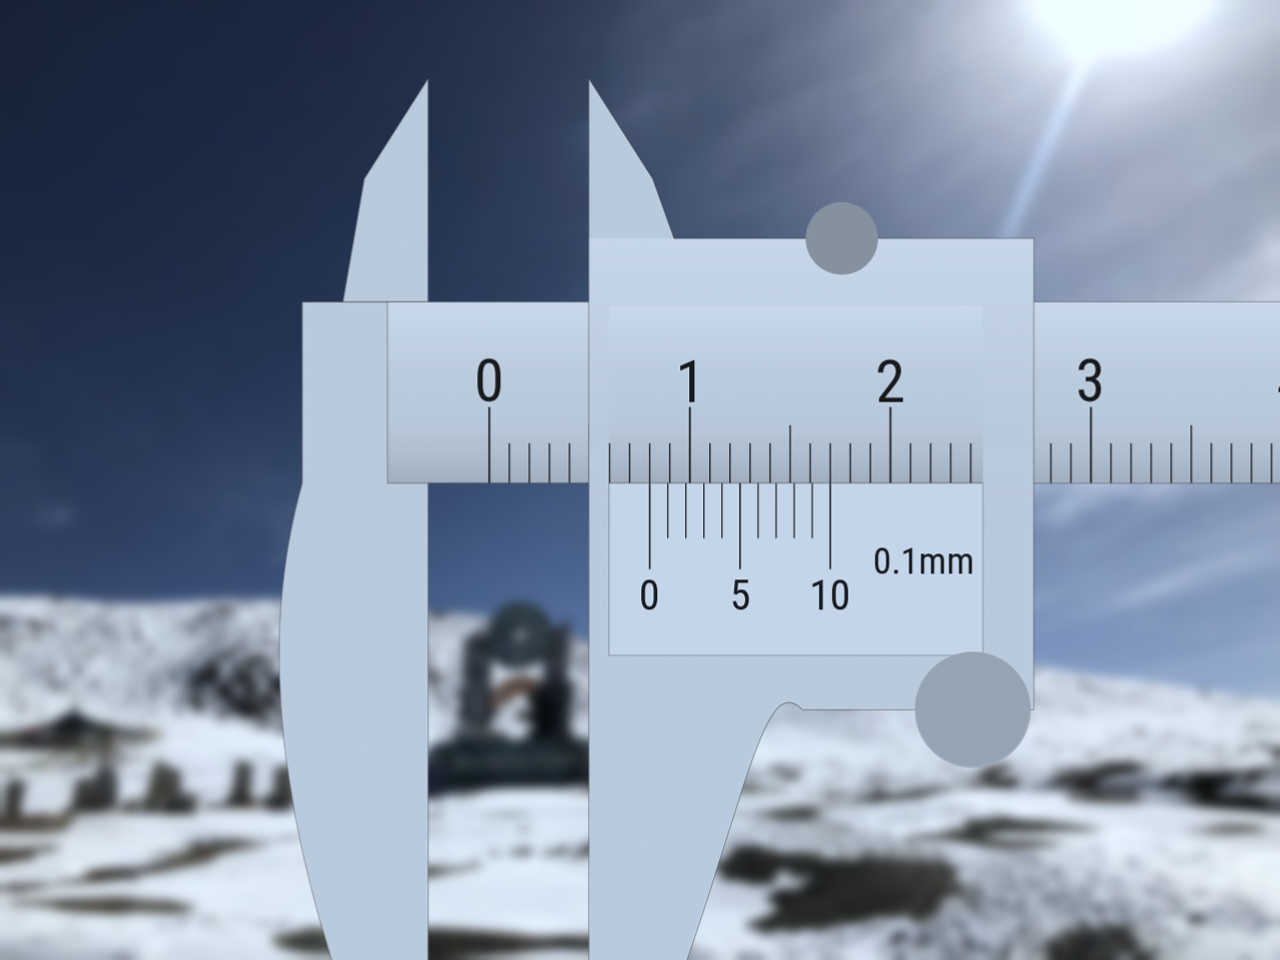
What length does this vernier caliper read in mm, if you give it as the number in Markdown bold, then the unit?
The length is **8.0** mm
